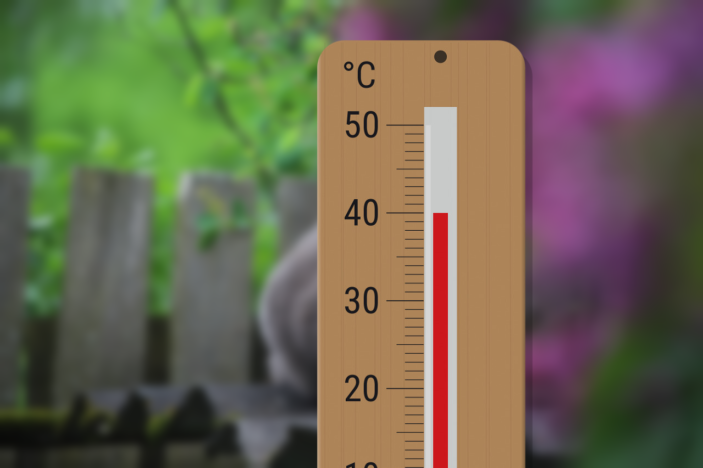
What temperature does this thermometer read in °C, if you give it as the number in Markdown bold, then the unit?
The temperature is **40** °C
